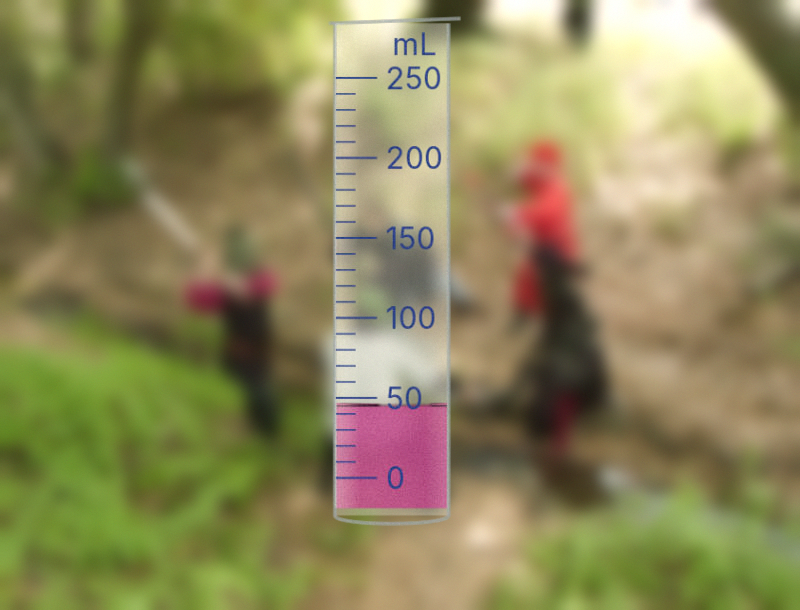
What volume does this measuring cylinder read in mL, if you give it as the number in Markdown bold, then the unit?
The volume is **45** mL
